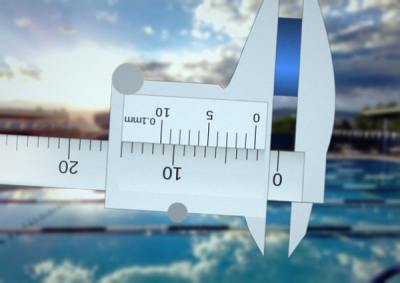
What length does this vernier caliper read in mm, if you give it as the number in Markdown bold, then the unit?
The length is **2.3** mm
